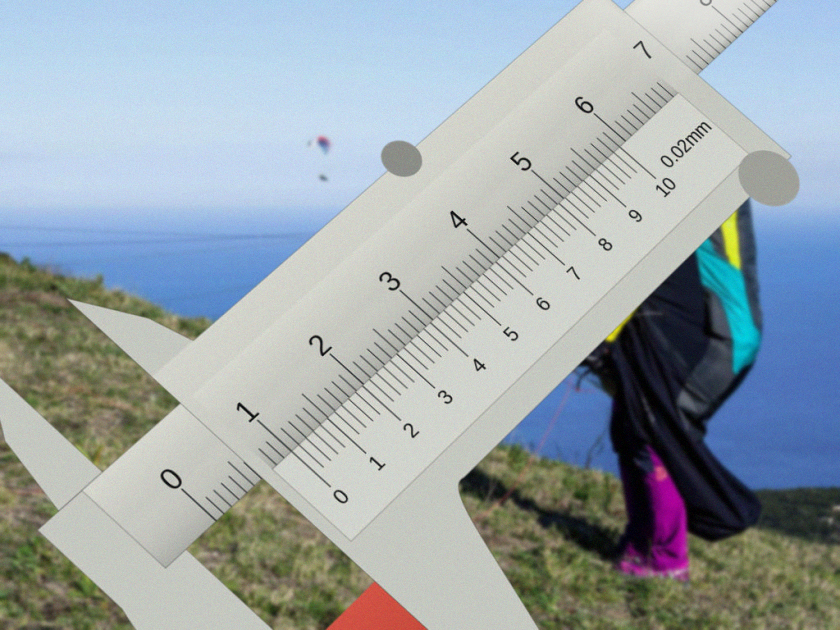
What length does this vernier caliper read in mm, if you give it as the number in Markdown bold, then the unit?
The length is **10.0** mm
